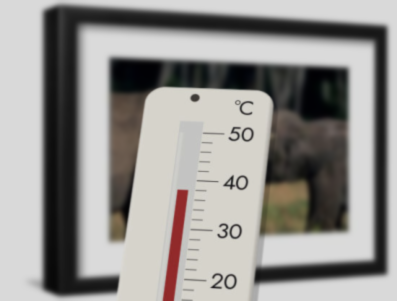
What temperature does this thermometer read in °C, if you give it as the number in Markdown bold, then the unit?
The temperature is **38** °C
